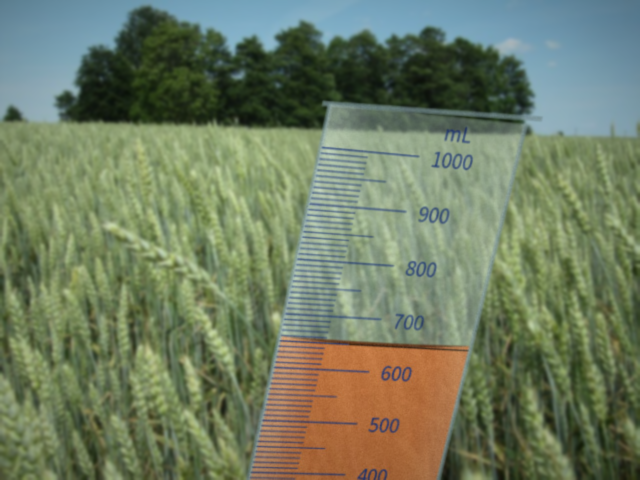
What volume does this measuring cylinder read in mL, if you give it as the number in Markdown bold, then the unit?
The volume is **650** mL
